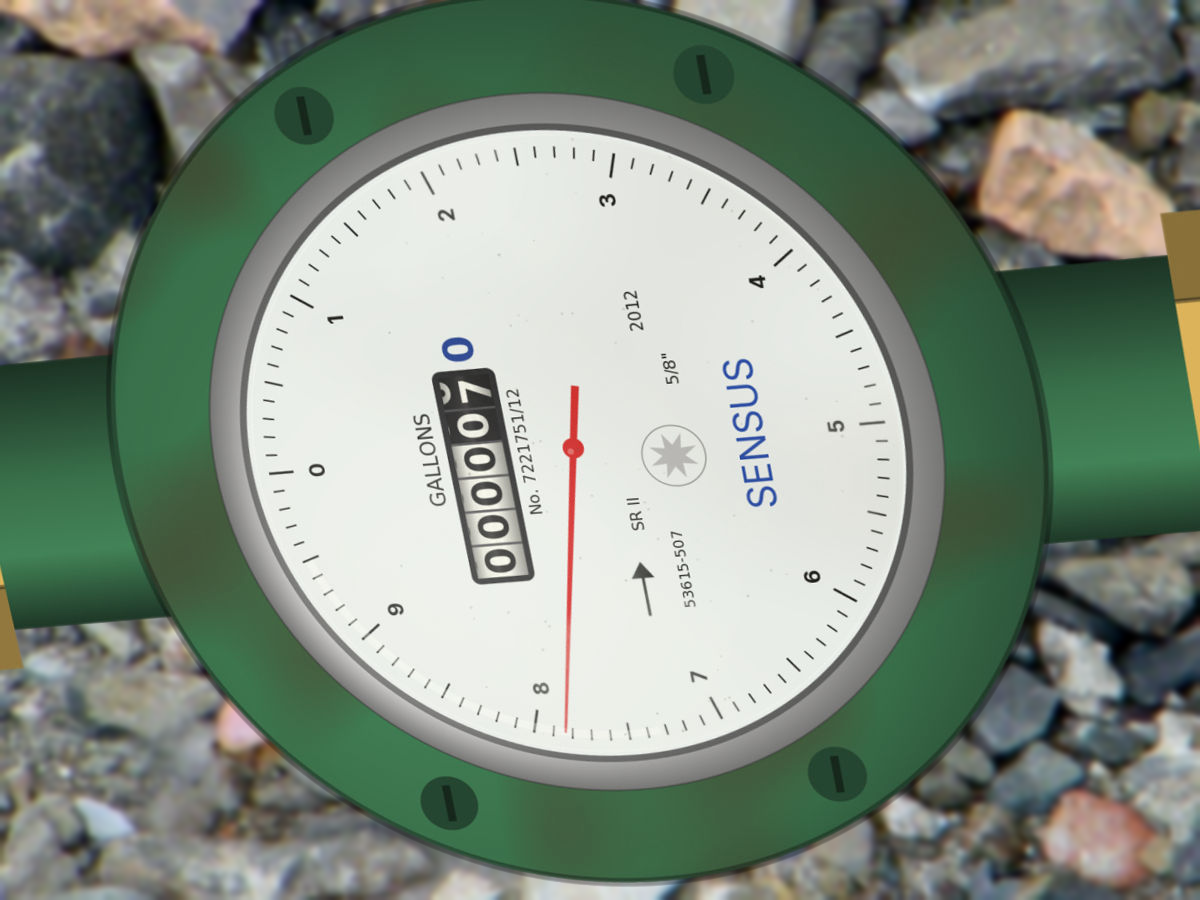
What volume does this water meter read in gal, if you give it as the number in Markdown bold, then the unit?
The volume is **67.8** gal
